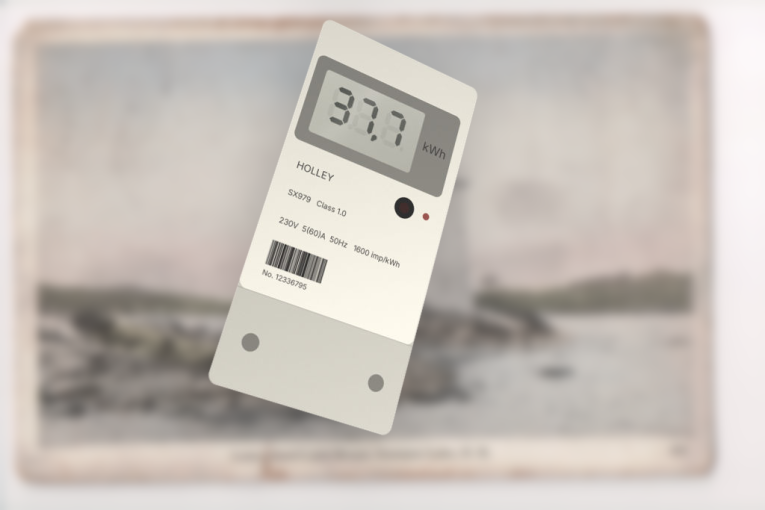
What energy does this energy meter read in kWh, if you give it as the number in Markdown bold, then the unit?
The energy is **37.7** kWh
